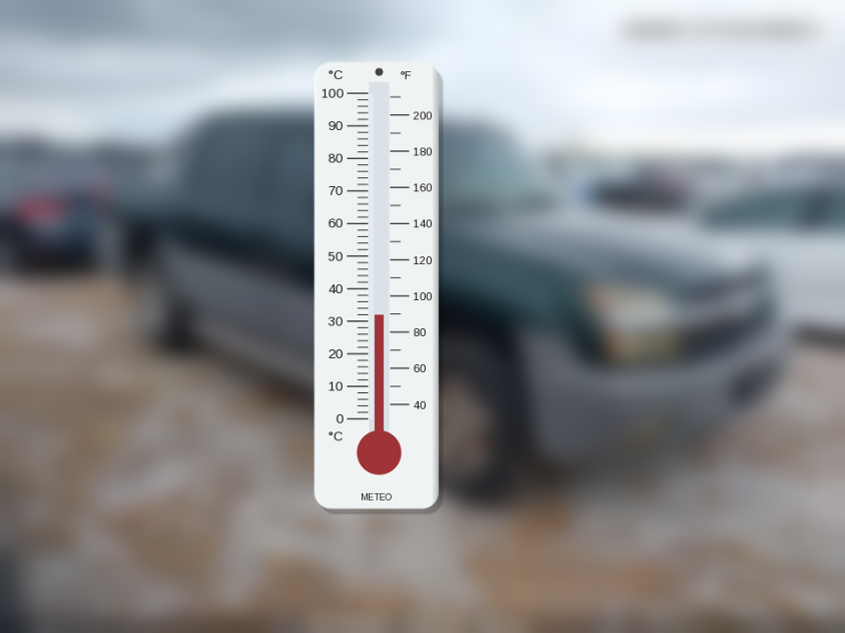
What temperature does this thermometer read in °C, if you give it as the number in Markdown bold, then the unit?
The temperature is **32** °C
